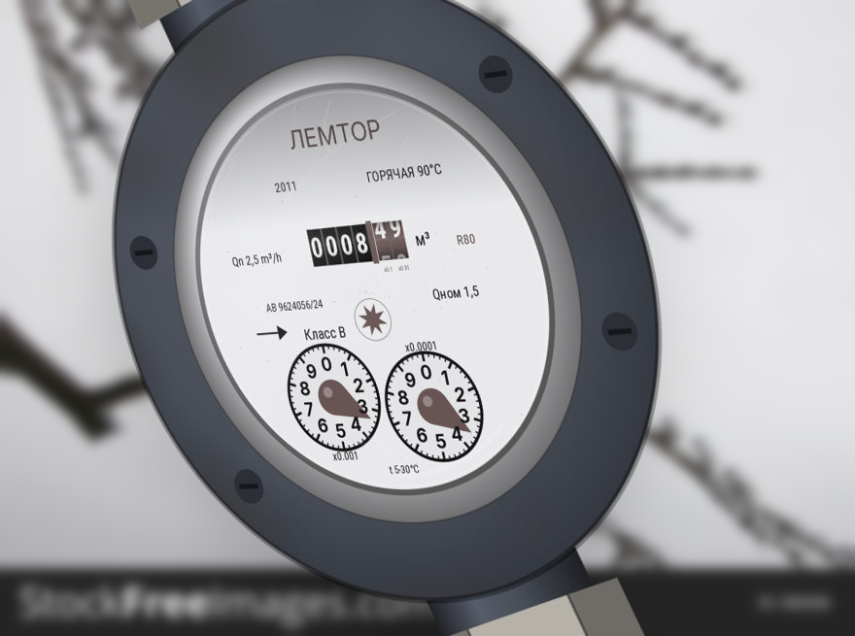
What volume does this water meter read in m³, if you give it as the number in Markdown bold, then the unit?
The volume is **8.4933** m³
